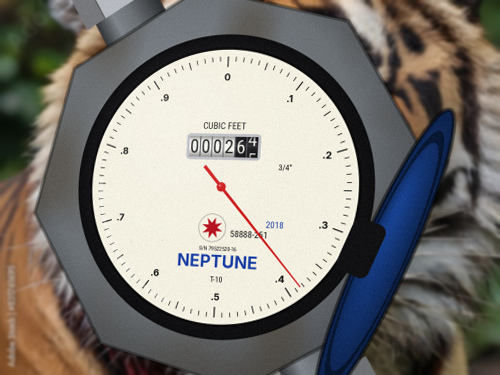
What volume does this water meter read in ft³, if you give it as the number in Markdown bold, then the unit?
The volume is **264.38** ft³
